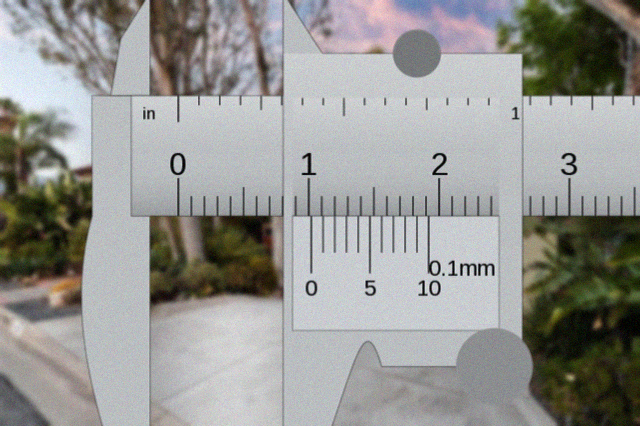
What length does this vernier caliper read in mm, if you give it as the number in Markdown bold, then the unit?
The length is **10.2** mm
